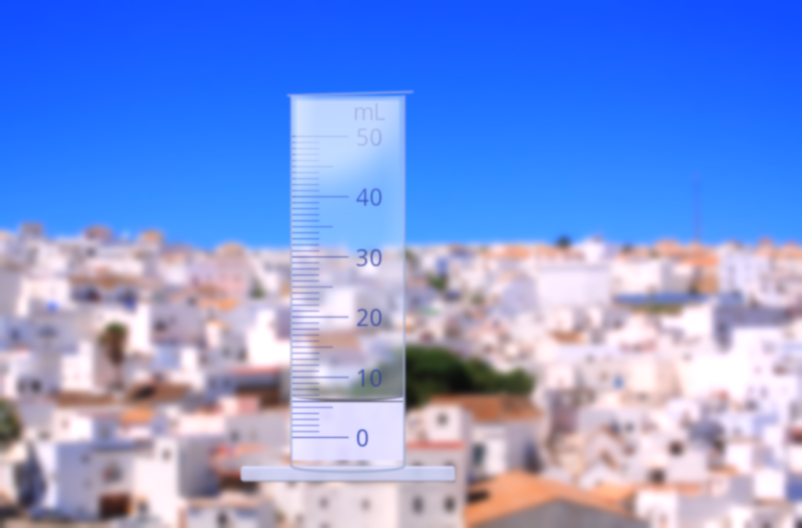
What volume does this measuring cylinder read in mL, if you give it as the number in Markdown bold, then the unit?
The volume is **6** mL
